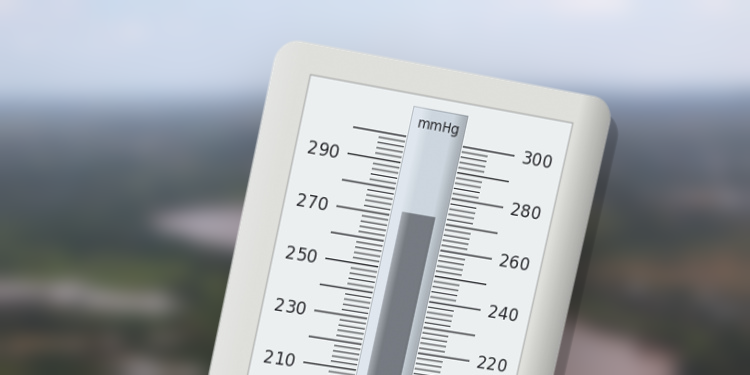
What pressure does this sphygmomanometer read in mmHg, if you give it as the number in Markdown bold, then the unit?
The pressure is **272** mmHg
